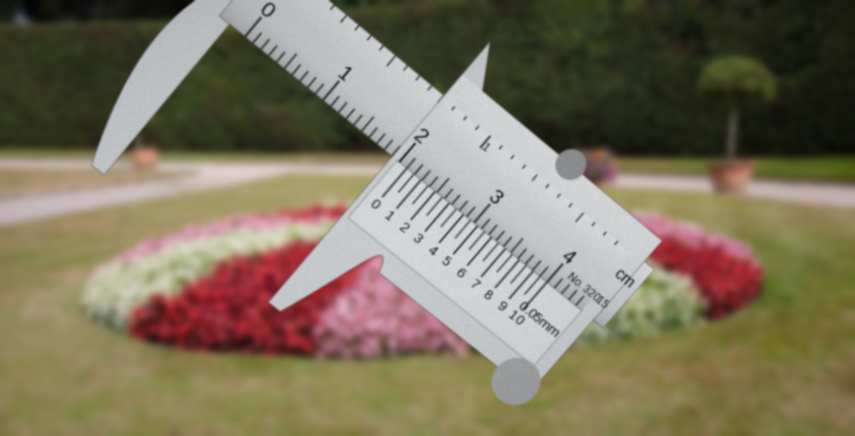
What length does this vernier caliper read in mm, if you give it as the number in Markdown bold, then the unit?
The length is **21.0** mm
